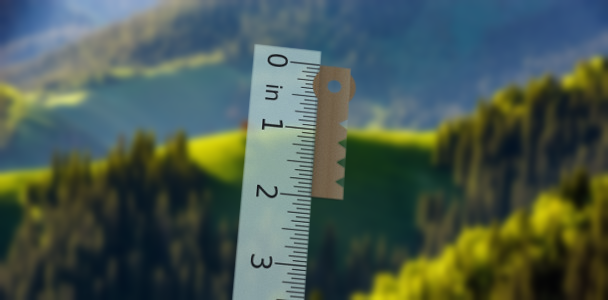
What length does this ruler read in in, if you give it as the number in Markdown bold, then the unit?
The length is **2** in
